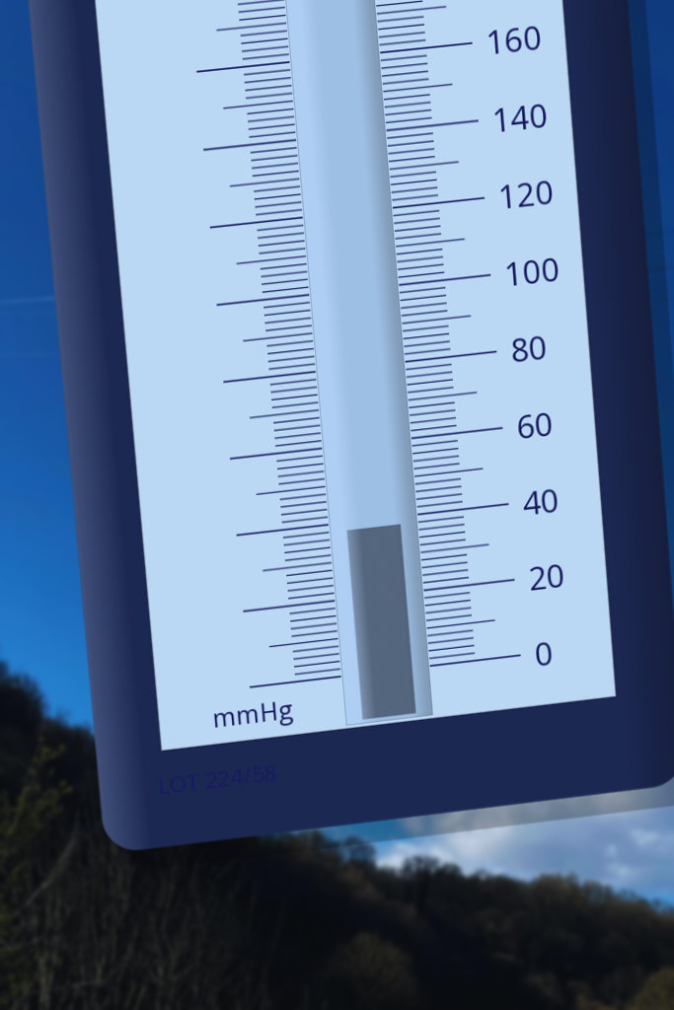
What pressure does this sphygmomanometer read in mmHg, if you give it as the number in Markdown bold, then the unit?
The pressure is **38** mmHg
